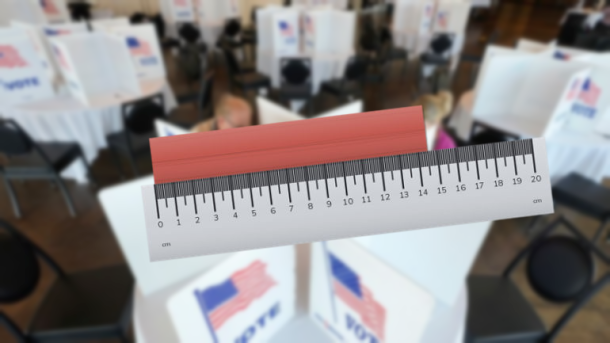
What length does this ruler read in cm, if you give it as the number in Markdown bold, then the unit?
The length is **14.5** cm
